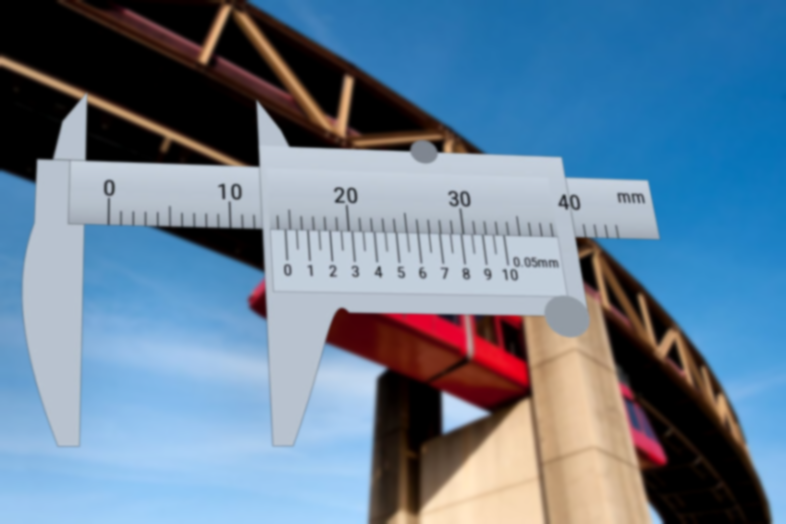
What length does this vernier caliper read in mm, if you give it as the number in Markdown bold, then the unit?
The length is **14.6** mm
